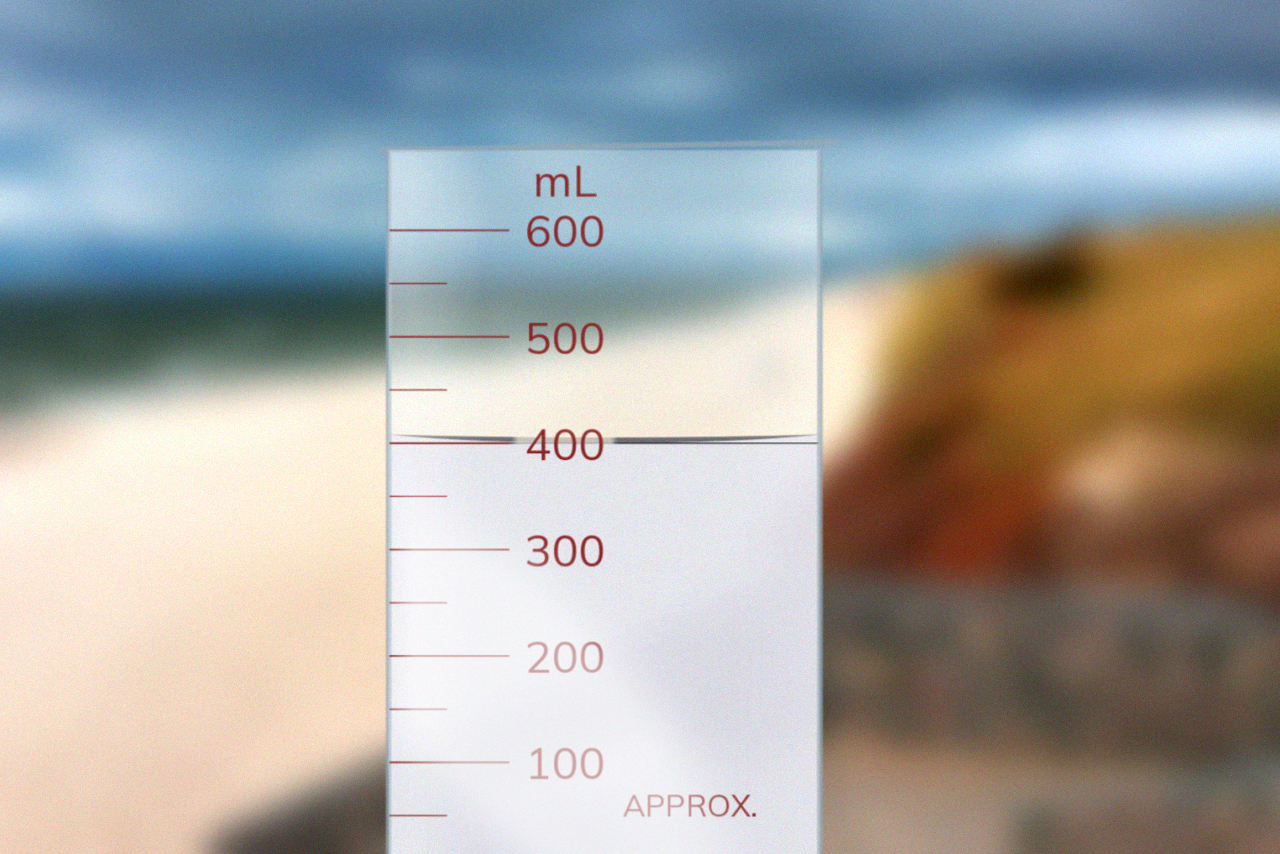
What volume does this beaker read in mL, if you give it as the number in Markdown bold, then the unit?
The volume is **400** mL
